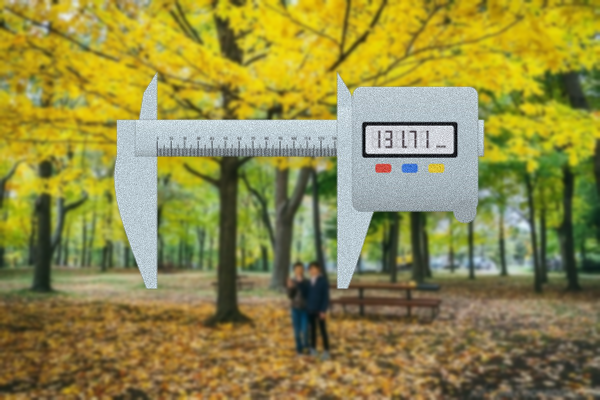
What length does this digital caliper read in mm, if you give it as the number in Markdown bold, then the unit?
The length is **131.71** mm
